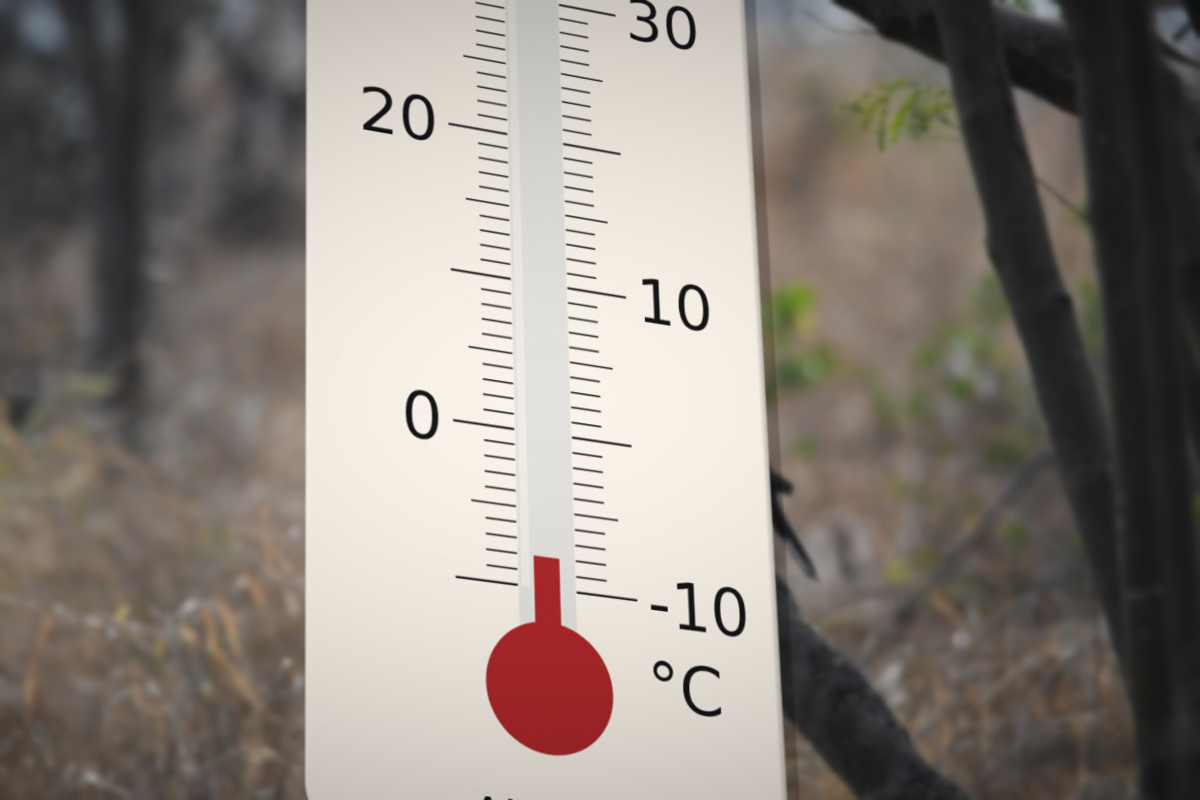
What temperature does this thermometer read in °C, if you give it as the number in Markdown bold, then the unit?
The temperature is **-8** °C
